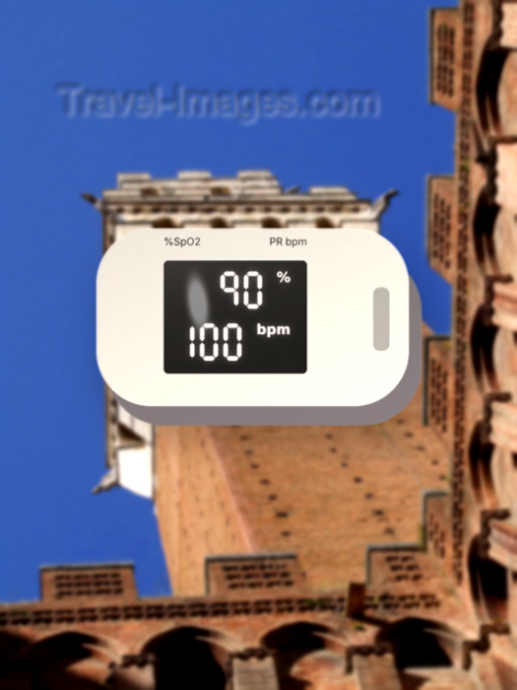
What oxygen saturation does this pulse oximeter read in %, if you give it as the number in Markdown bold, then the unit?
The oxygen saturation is **90** %
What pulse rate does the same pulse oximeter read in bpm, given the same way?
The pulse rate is **100** bpm
